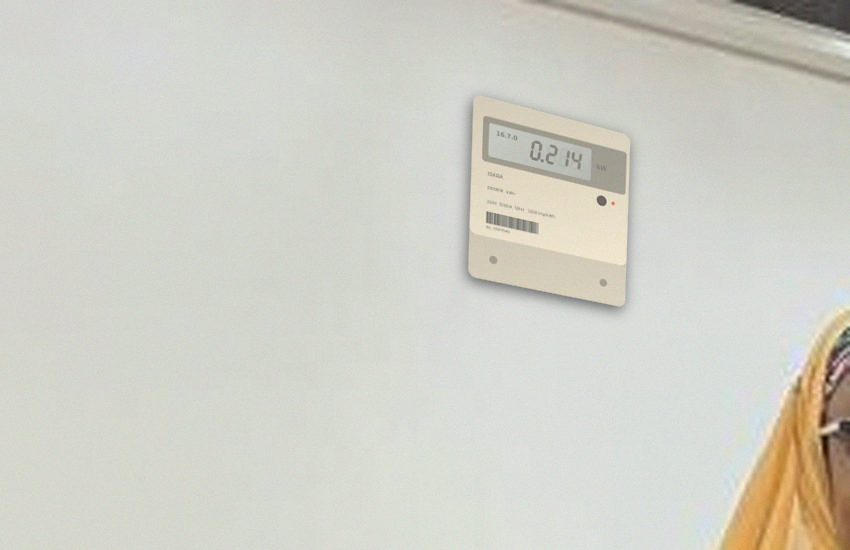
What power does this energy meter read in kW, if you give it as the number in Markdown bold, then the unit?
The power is **0.214** kW
